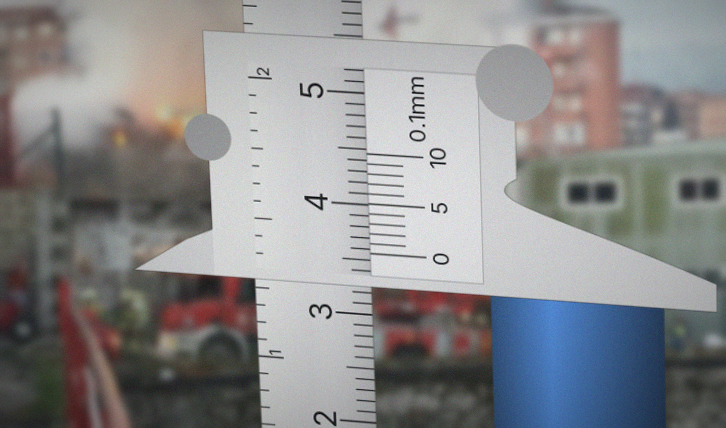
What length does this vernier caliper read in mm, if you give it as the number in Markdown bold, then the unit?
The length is **35.6** mm
